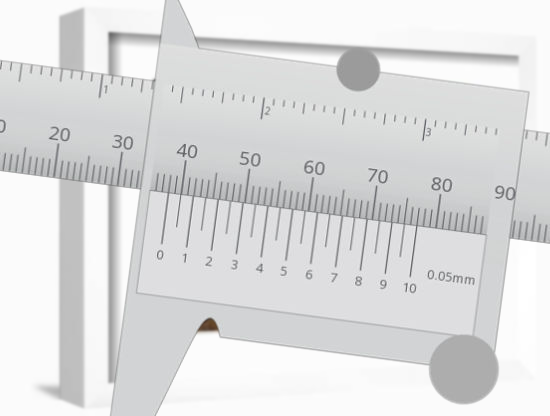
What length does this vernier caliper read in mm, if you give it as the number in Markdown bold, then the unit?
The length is **38.0** mm
